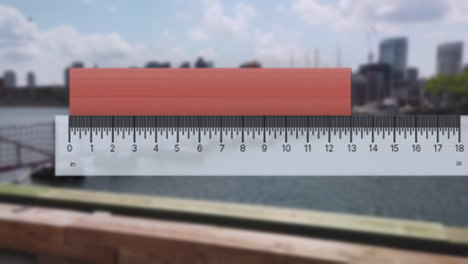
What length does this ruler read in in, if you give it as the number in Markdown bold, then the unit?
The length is **13** in
